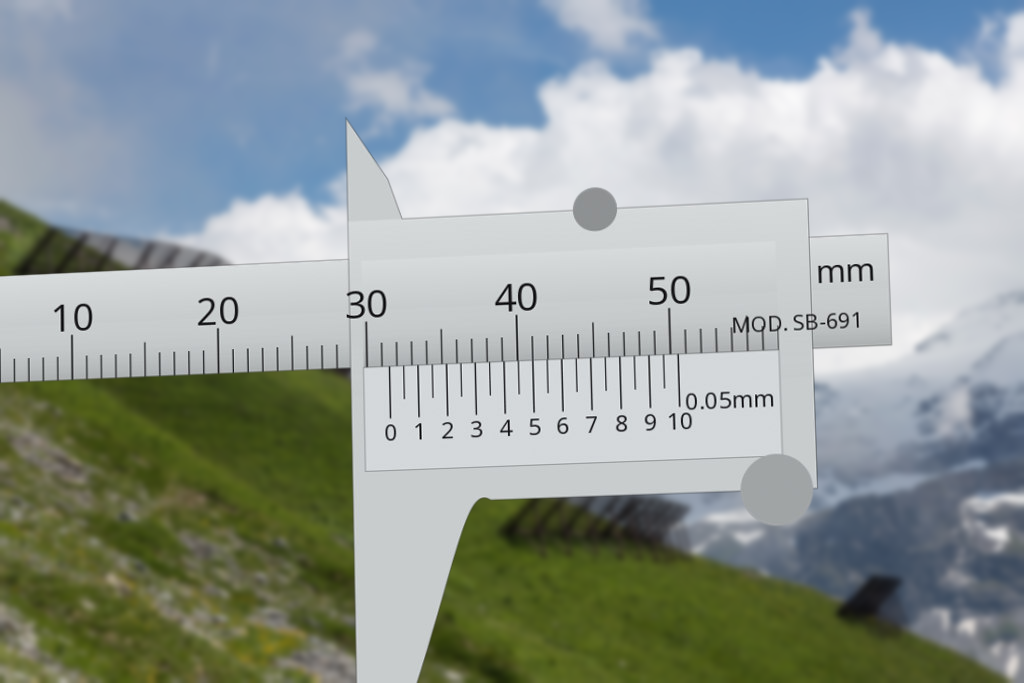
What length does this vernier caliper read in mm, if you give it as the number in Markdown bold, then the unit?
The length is **31.5** mm
